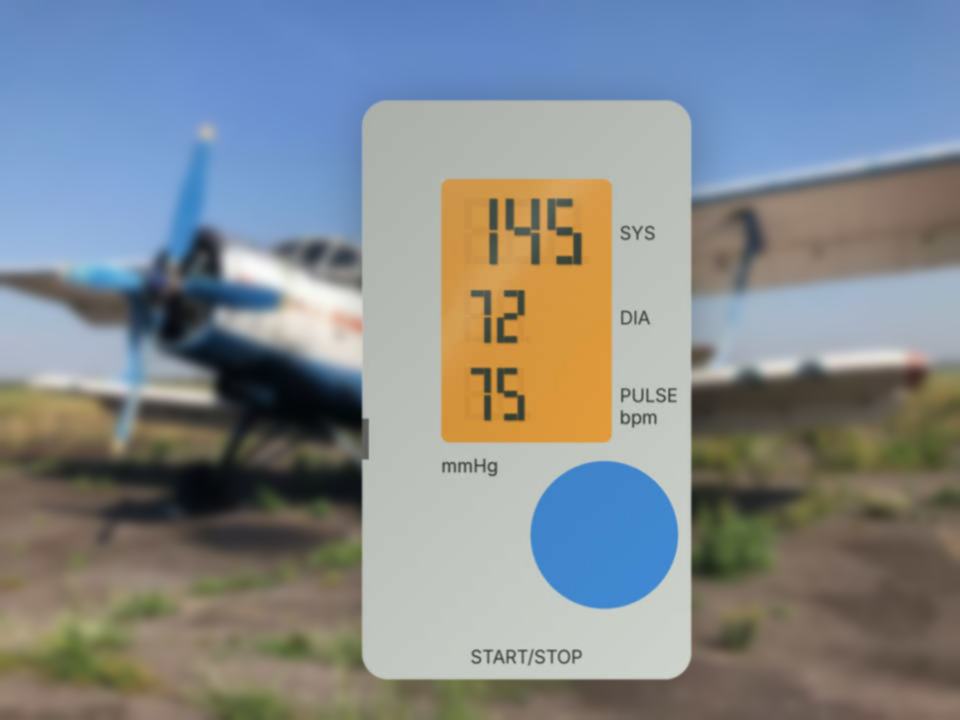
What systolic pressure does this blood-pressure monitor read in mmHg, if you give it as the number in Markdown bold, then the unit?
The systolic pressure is **145** mmHg
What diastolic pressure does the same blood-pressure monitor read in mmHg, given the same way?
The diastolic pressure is **72** mmHg
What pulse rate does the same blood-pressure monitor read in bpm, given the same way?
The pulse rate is **75** bpm
